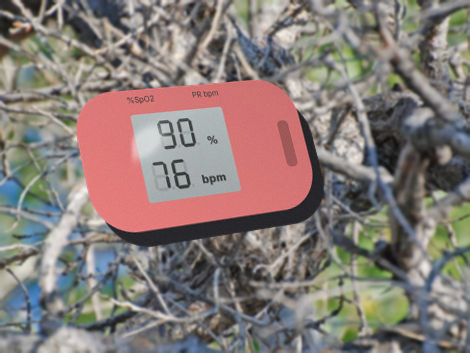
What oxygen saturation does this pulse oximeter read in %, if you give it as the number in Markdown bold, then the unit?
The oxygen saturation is **90** %
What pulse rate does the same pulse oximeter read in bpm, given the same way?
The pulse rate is **76** bpm
